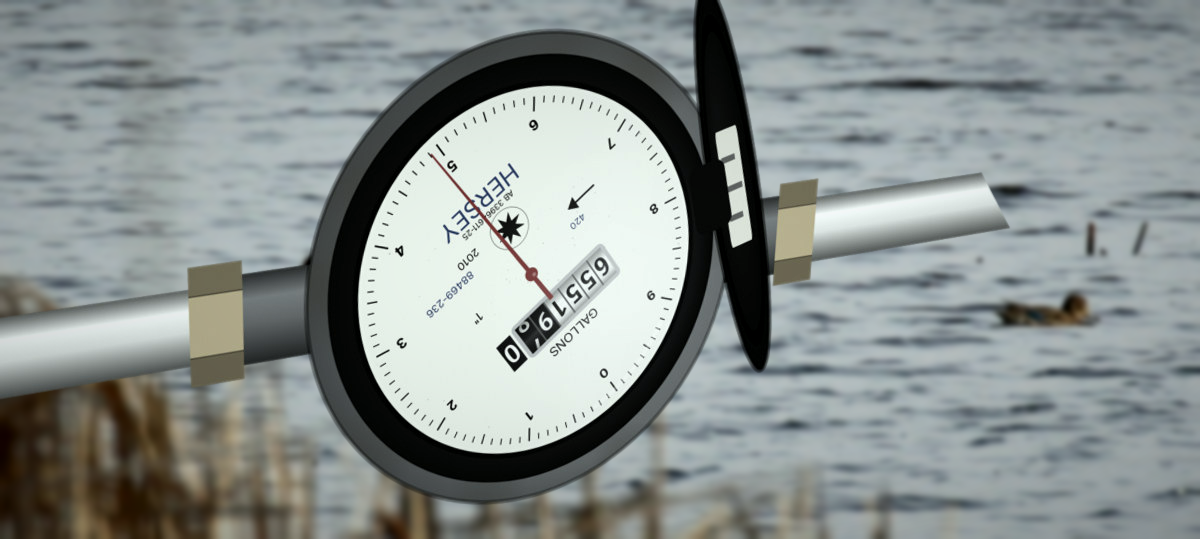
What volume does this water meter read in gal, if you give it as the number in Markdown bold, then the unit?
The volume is **6551974.9** gal
